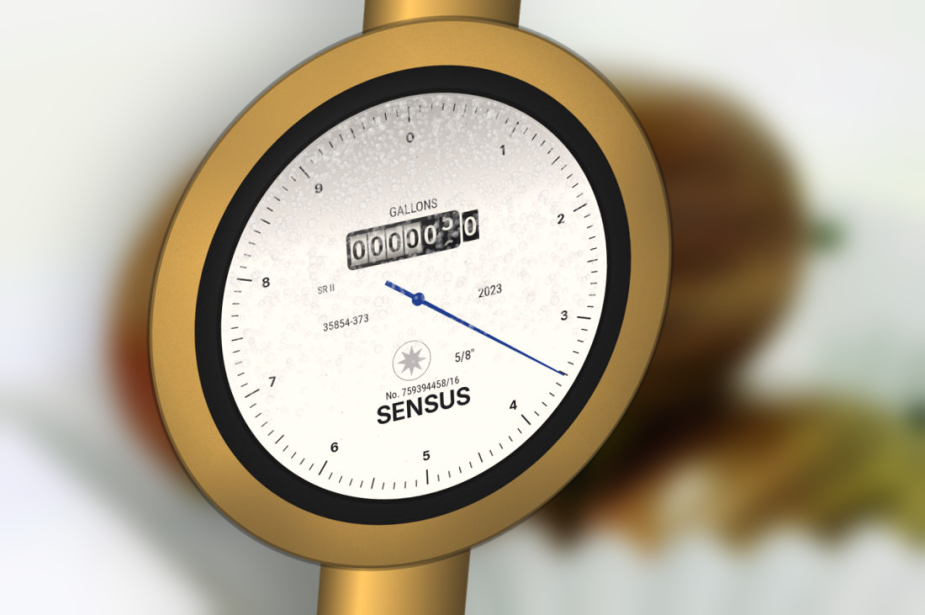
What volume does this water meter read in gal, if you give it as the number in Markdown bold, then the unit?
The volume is **53.5** gal
